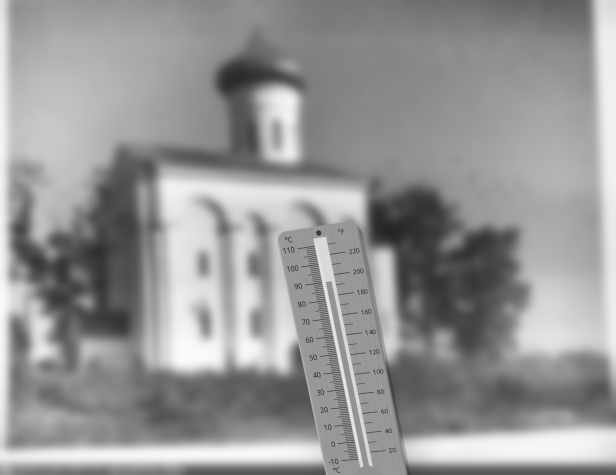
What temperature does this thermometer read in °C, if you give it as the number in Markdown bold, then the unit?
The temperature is **90** °C
